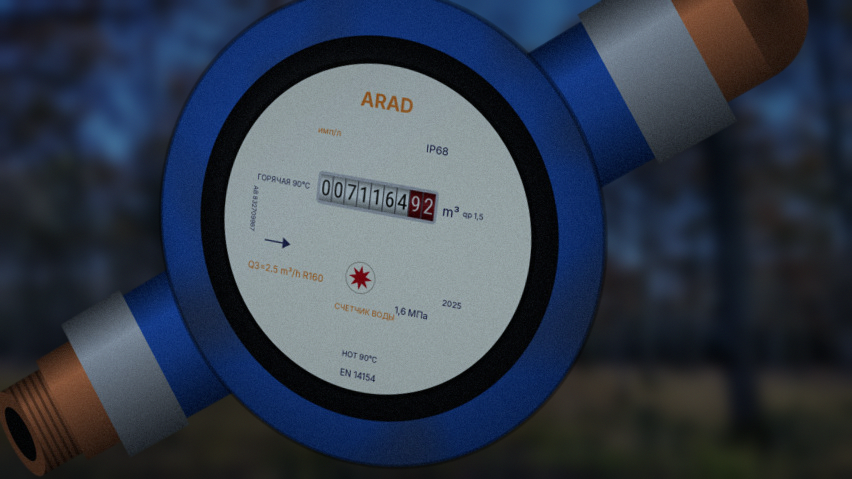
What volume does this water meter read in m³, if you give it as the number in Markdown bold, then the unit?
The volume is **71164.92** m³
